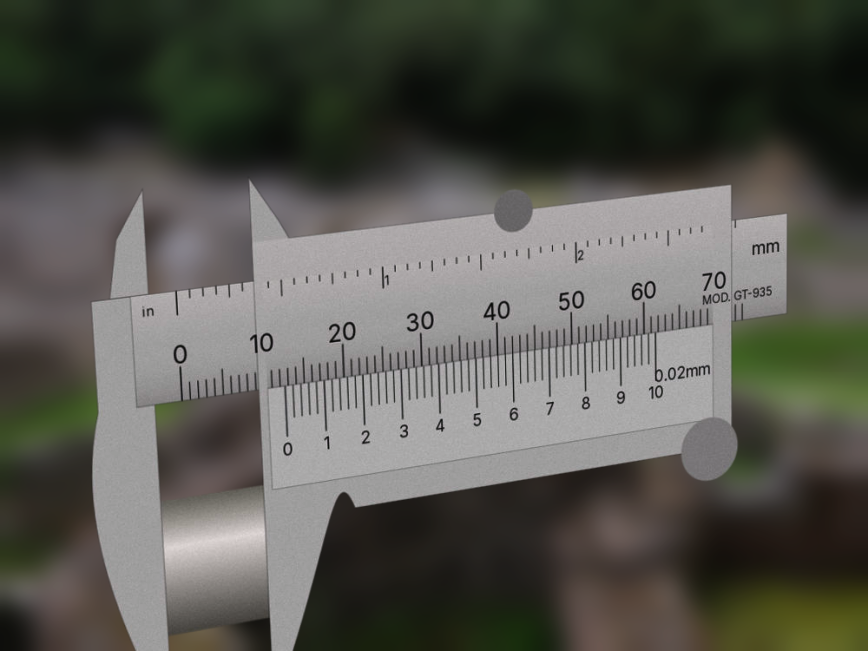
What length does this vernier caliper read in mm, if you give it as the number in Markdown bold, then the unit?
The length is **12.6** mm
